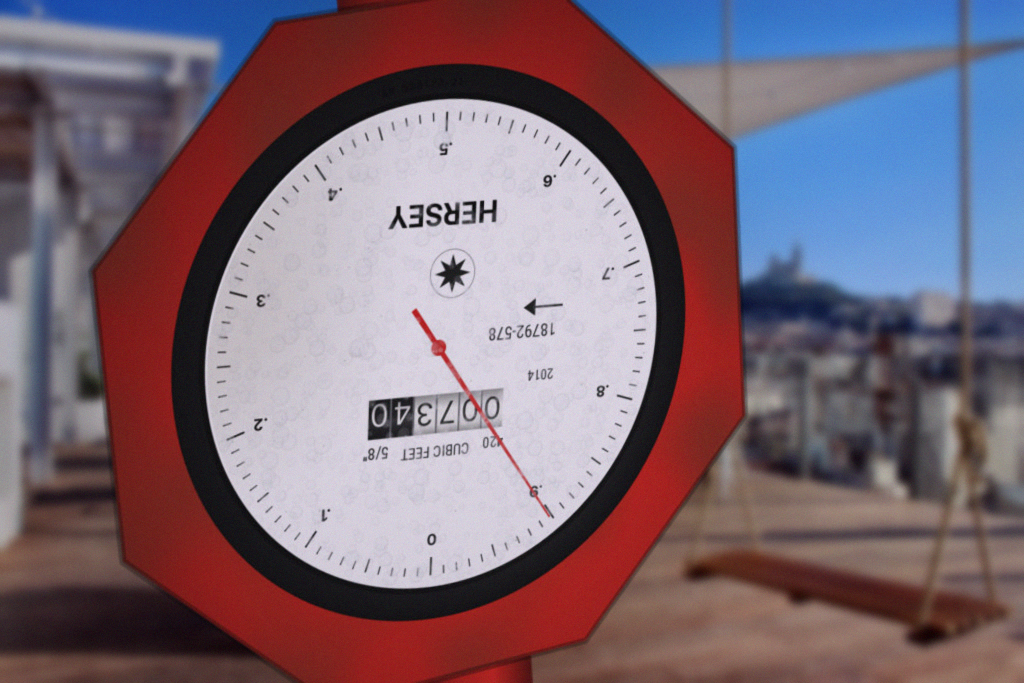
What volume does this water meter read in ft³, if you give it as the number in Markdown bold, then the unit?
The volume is **7339.90** ft³
